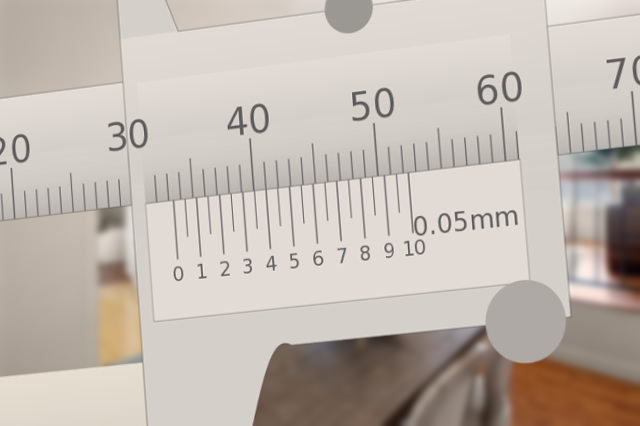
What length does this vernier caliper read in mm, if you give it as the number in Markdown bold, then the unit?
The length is **33.4** mm
